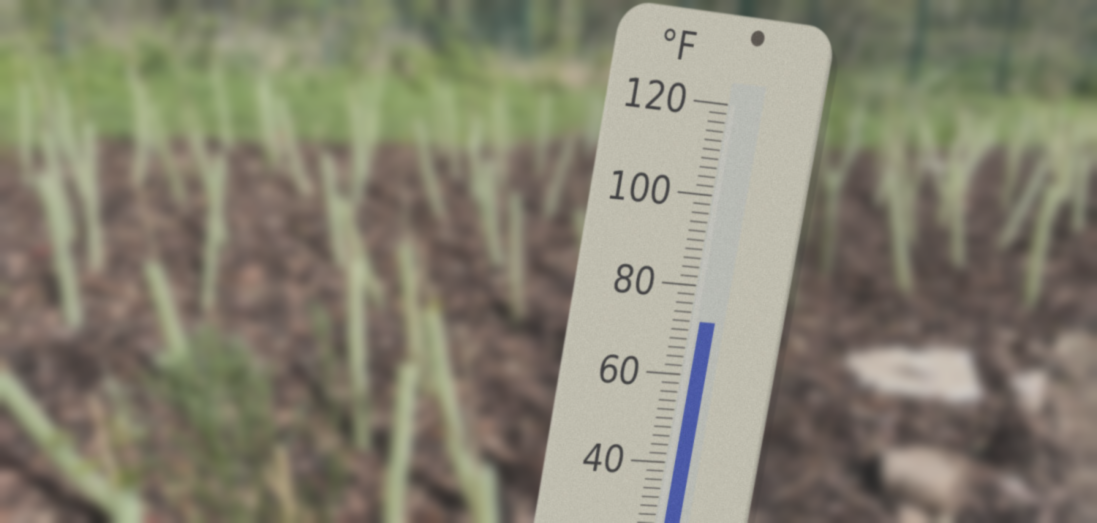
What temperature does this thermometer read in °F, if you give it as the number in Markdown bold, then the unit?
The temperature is **72** °F
